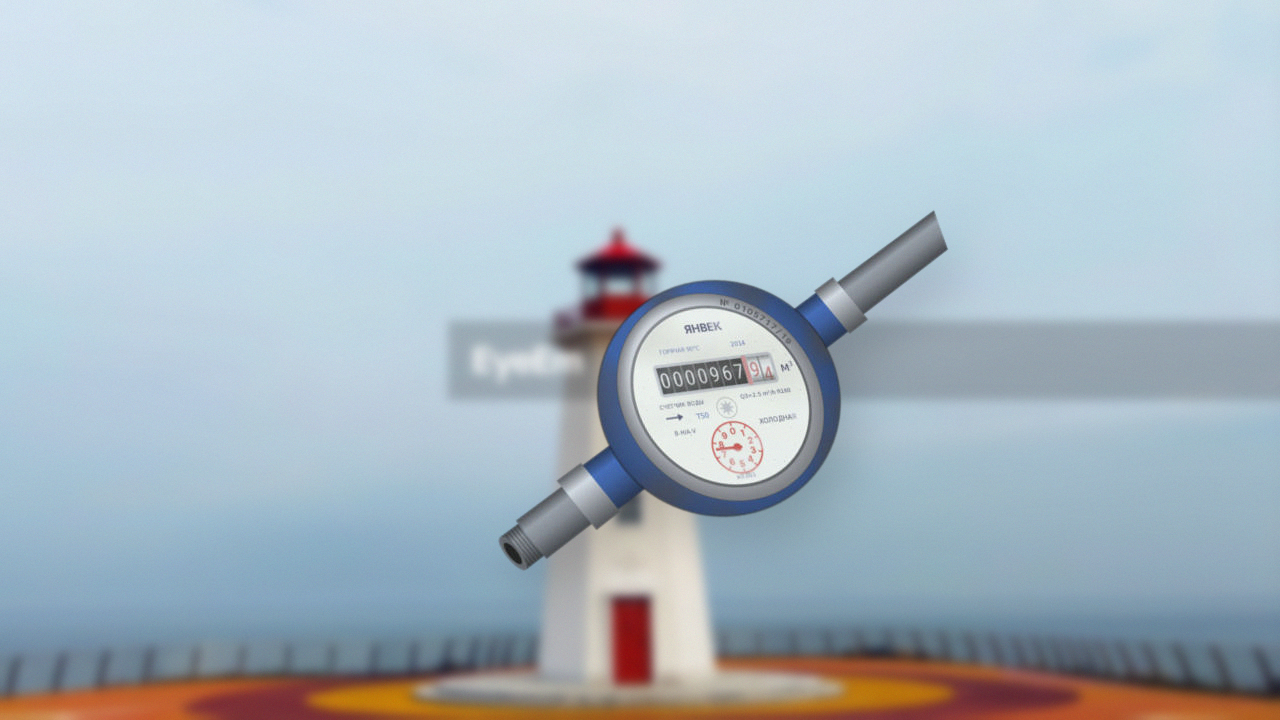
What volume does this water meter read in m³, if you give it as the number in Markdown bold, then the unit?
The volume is **967.937** m³
